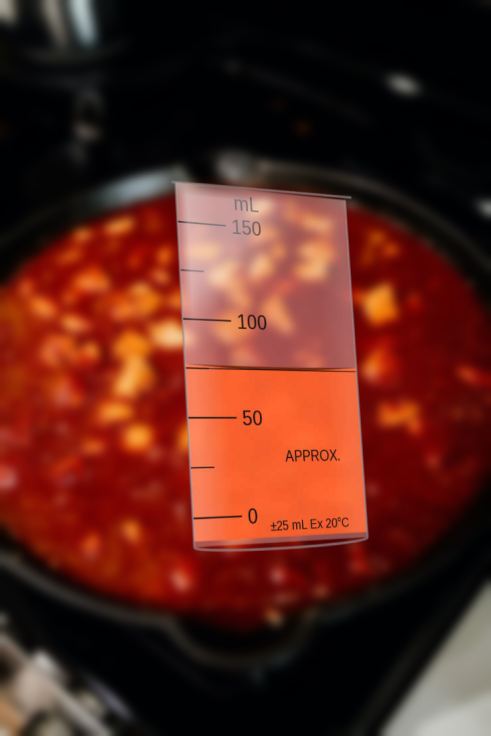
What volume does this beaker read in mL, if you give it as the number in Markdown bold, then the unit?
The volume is **75** mL
